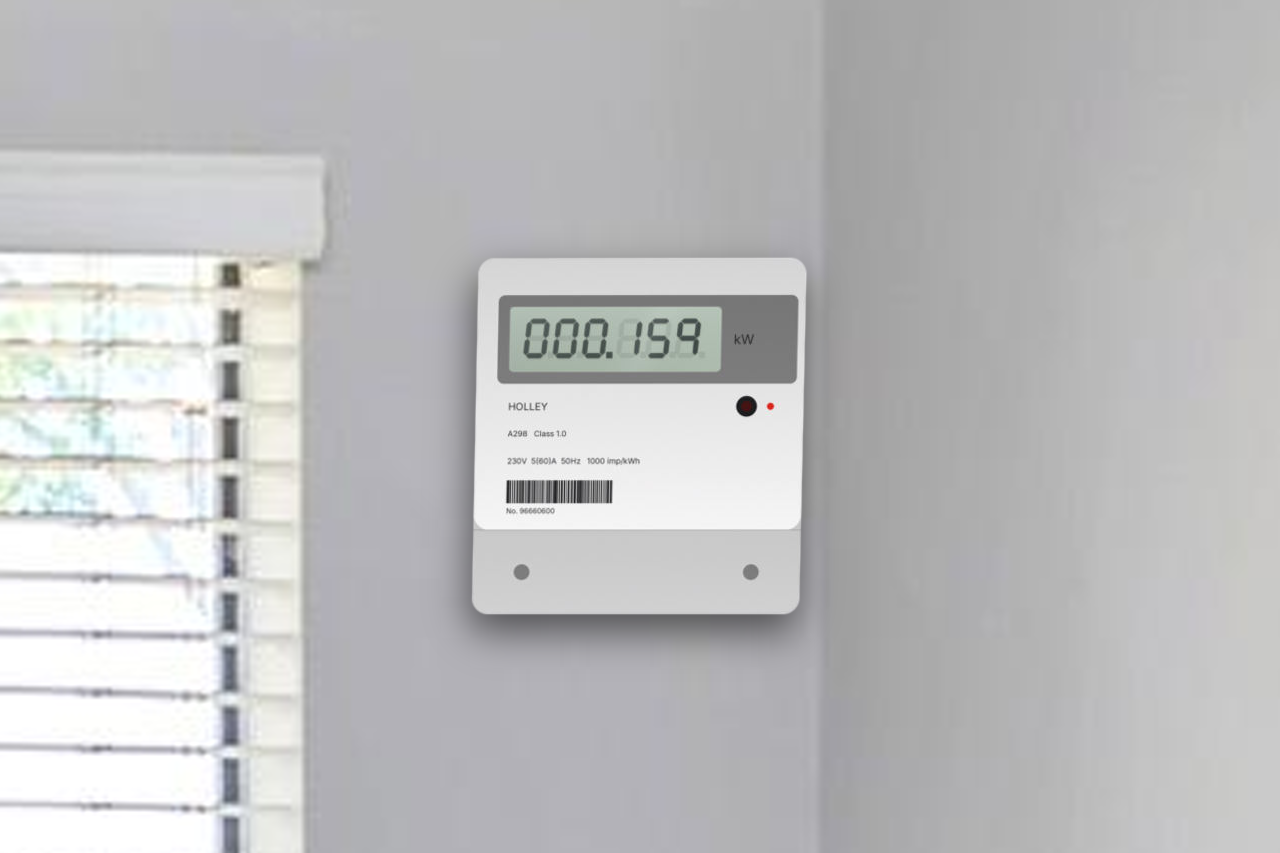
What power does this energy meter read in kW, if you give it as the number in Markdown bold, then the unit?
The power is **0.159** kW
